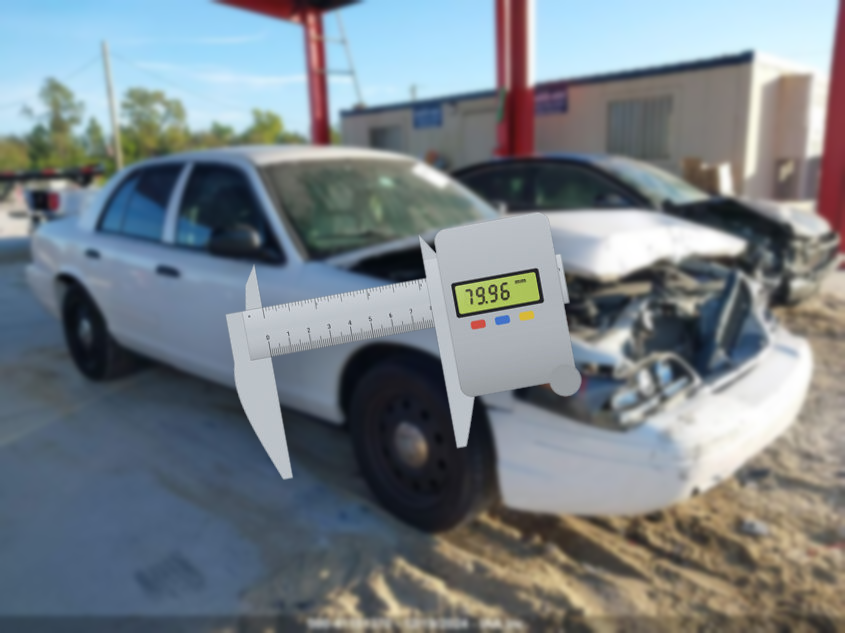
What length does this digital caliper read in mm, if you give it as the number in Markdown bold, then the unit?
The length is **79.96** mm
